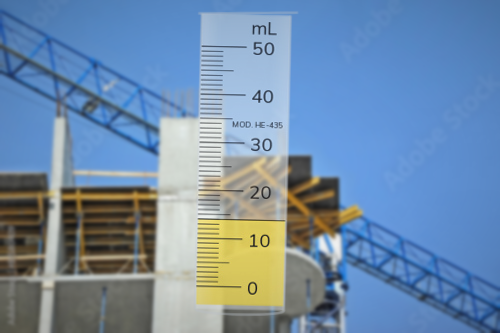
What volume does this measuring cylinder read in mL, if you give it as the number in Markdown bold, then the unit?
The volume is **14** mL
